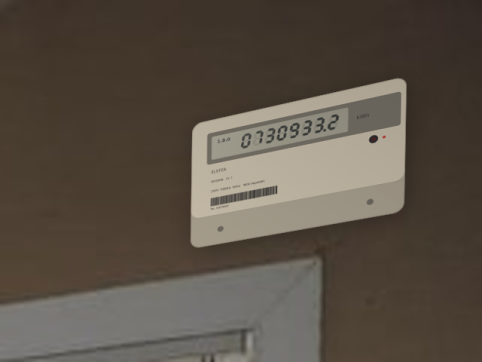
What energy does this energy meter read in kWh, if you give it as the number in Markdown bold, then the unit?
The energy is **730933.2** kWh
